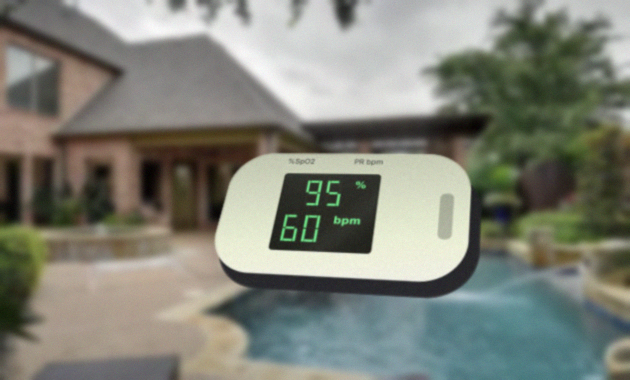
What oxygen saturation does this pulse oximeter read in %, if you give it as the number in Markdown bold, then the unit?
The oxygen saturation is **95** %
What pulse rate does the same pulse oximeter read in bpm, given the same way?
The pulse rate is **60** bpm
